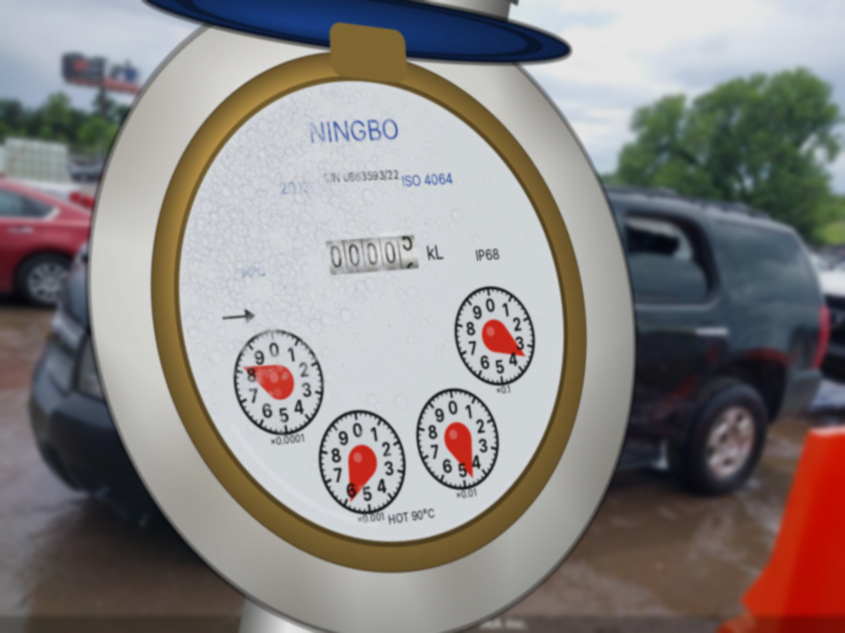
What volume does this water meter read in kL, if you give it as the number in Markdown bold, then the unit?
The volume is **5.3458** kL
